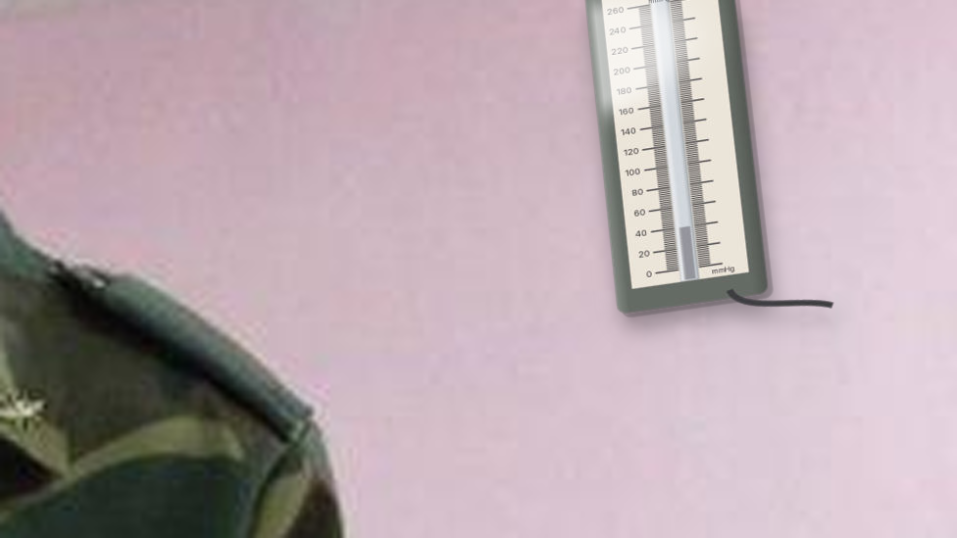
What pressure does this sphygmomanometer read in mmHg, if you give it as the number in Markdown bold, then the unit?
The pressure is **40** mmHg
